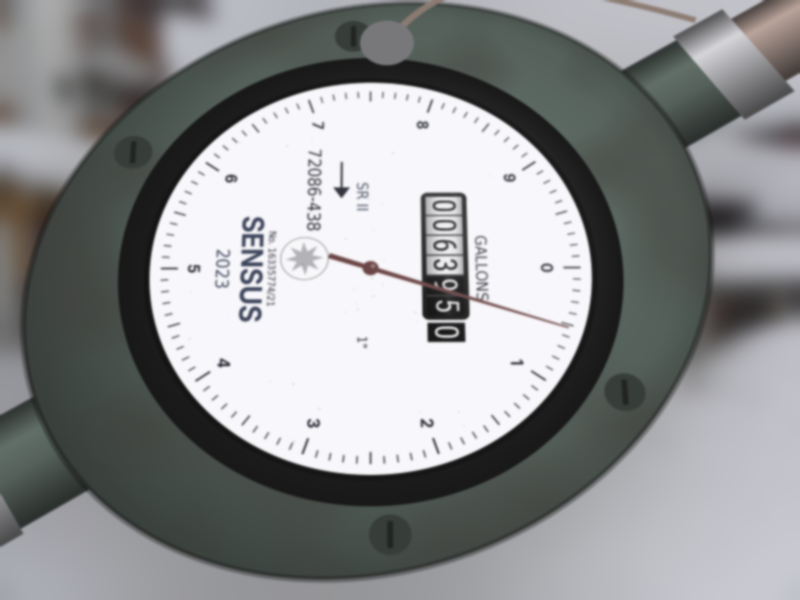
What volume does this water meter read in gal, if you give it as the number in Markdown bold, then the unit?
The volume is **63950.5** gal
